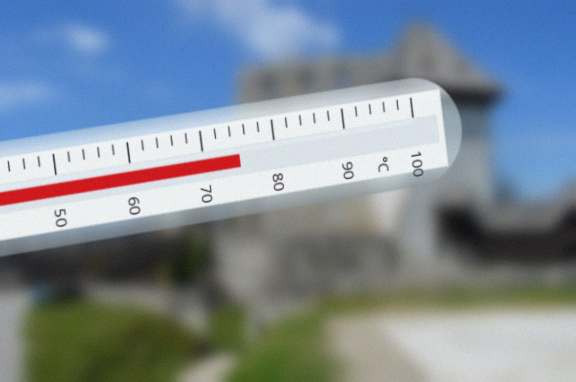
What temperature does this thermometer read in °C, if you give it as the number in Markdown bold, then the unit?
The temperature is **75** °C
